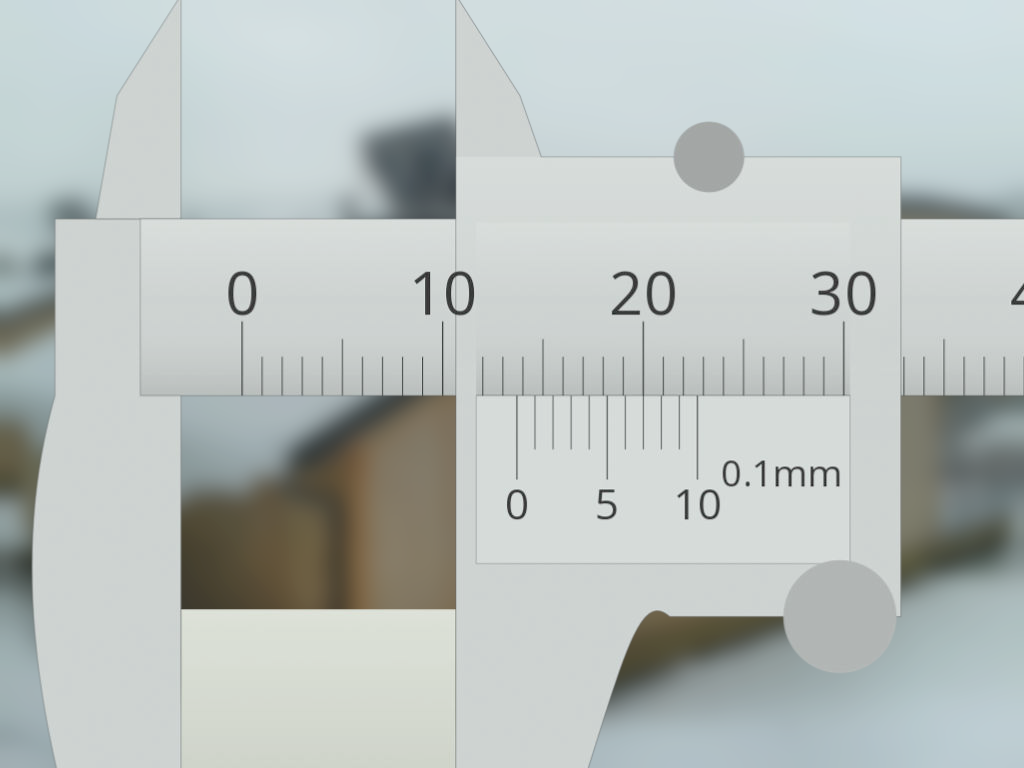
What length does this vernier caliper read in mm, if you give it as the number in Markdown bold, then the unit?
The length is **13.7** mm
